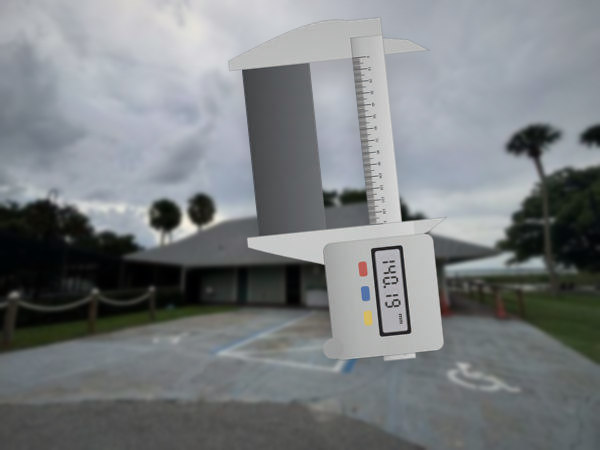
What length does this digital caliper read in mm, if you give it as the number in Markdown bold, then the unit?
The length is **140.19** mm
